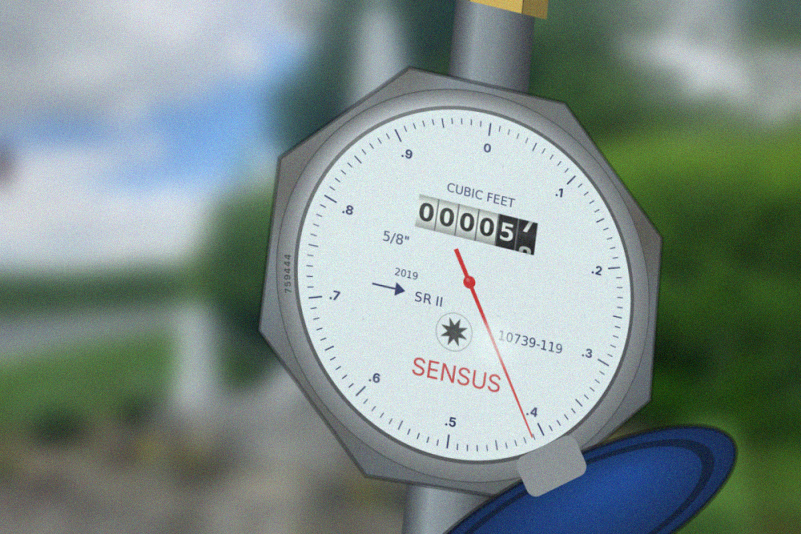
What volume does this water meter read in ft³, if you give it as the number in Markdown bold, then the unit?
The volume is **57.41** ft³
